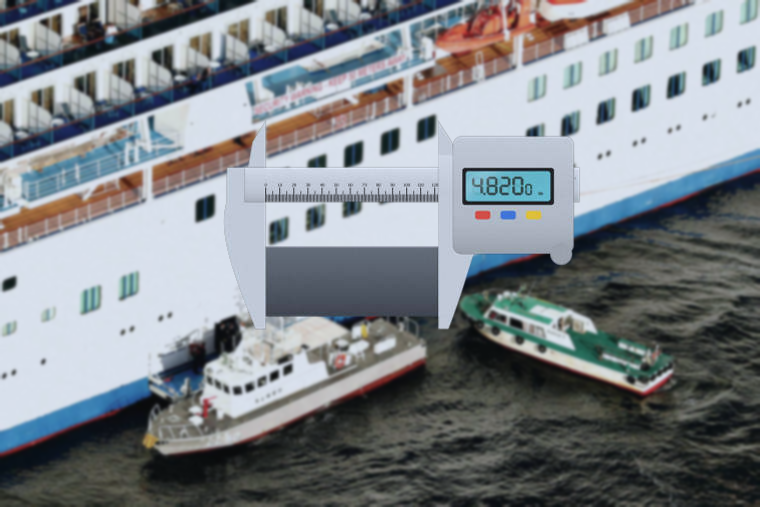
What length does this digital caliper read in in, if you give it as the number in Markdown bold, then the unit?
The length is **4.8200** in
